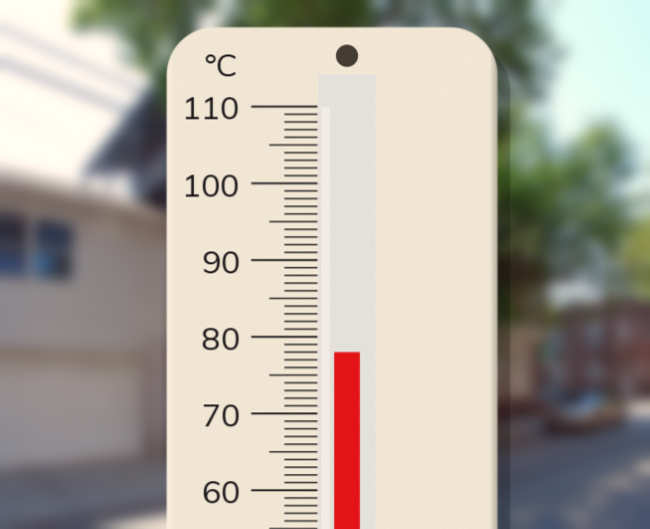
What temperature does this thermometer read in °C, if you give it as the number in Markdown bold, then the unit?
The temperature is **78** °C
